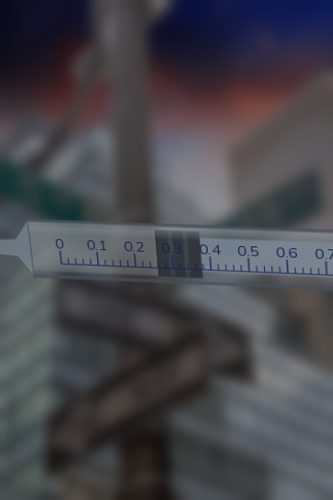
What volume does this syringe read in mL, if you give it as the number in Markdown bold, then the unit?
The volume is **0.26** mL
